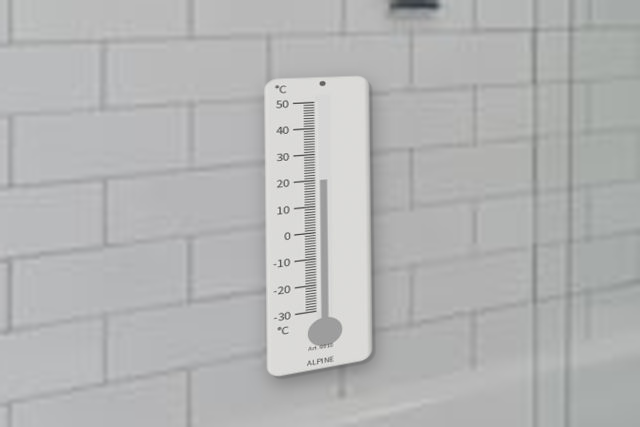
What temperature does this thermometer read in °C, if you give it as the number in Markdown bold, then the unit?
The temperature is **20** °C
